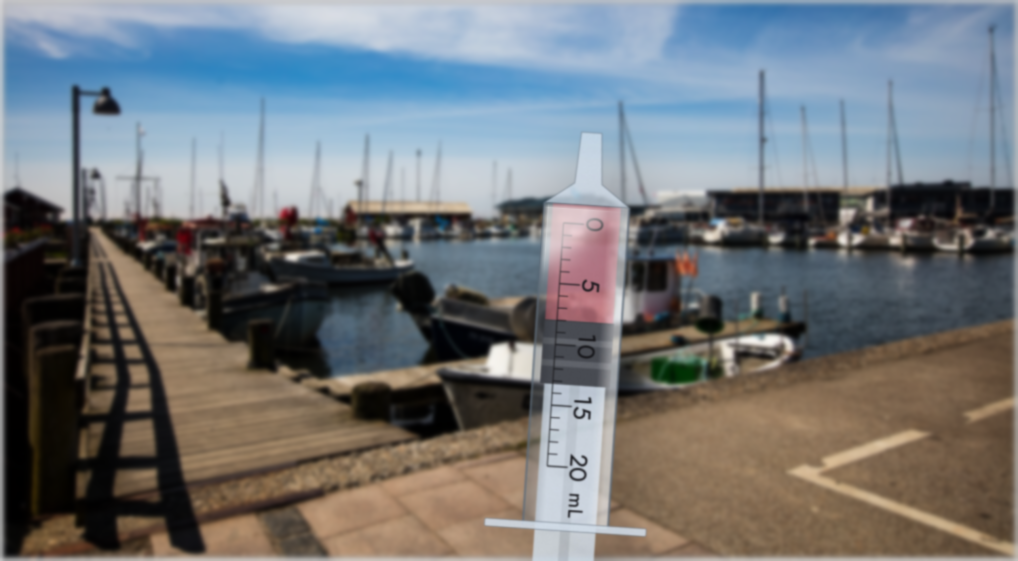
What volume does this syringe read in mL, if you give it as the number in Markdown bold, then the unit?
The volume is **8** mL
